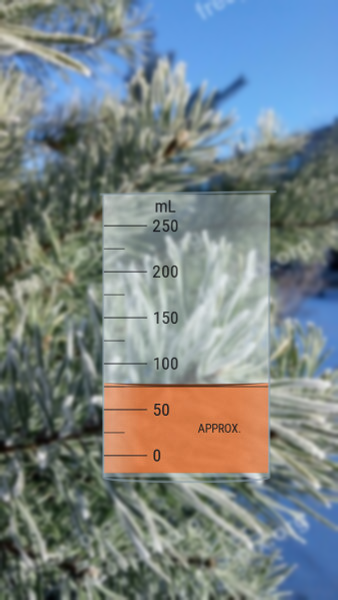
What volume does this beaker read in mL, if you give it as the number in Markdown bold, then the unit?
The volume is **75** mL
